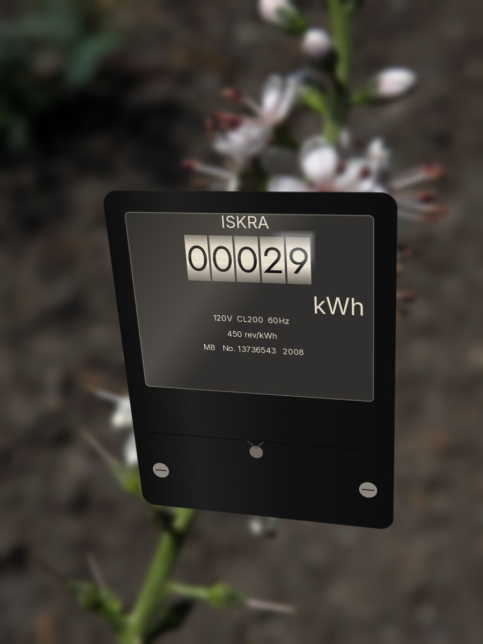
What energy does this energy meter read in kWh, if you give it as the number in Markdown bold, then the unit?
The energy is **29** kWh
